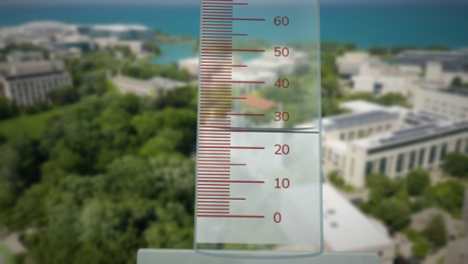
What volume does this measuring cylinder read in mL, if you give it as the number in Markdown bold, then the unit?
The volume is **25** mL
